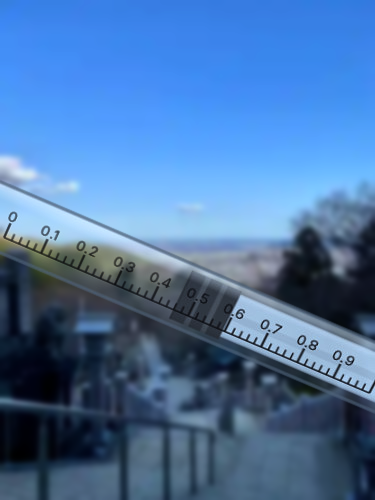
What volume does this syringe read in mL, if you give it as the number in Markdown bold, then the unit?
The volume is **0.46** mL
